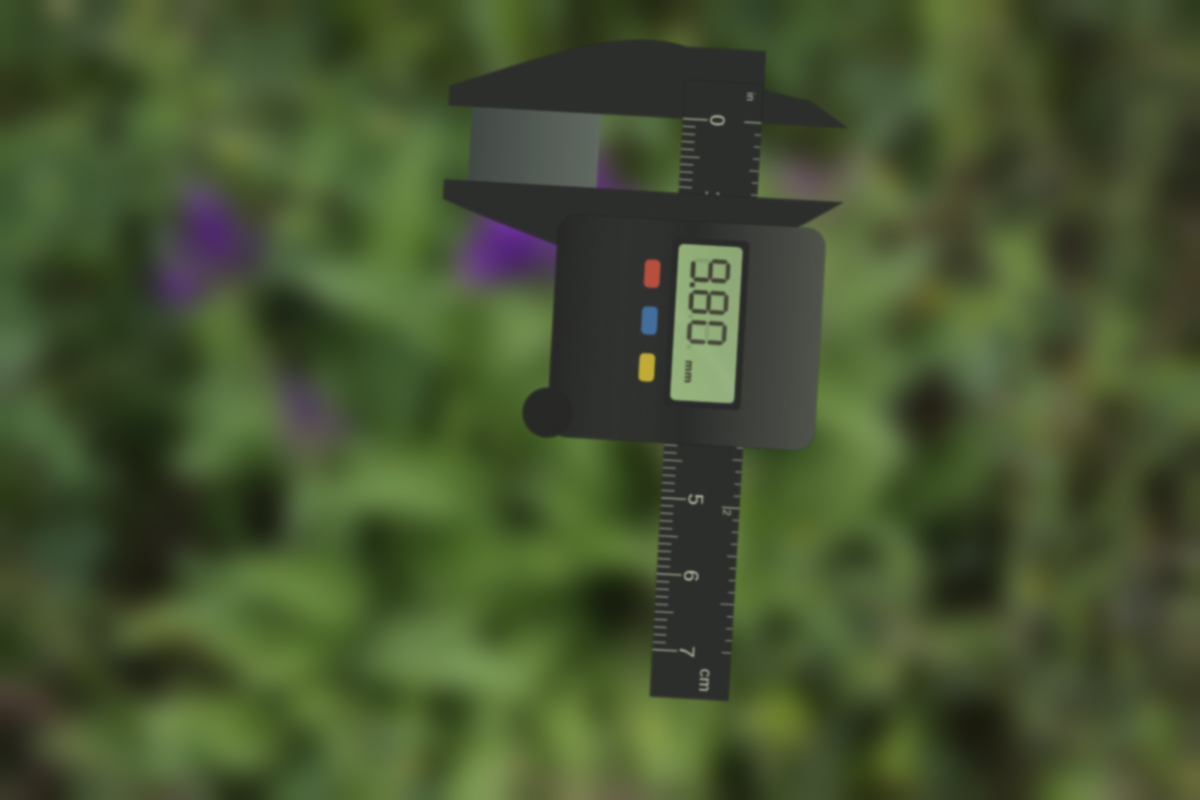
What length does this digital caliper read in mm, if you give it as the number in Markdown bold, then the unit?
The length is **9.80** mm
